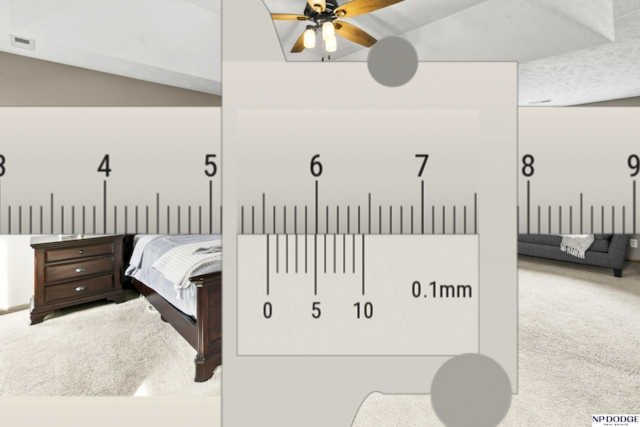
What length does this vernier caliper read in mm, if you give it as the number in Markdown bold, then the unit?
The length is **55.4** mm
